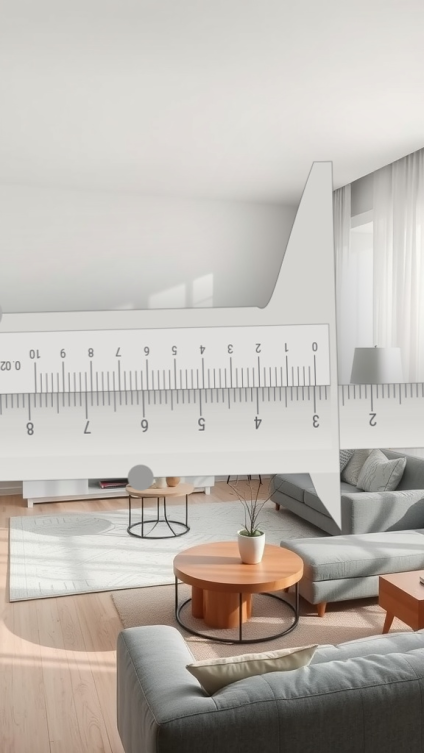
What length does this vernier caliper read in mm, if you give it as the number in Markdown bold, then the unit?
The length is **29.8** mm
